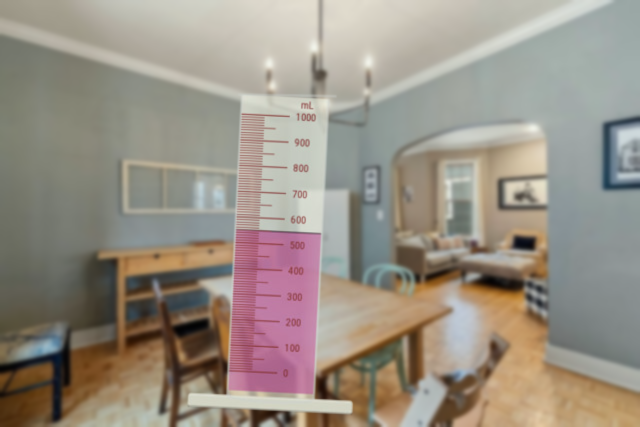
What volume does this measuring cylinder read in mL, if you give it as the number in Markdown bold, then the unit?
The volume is **550** mL
